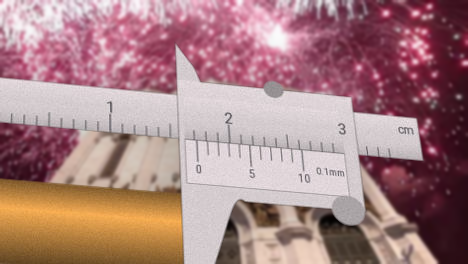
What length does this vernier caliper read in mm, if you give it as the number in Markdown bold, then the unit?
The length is **17.2** mm
